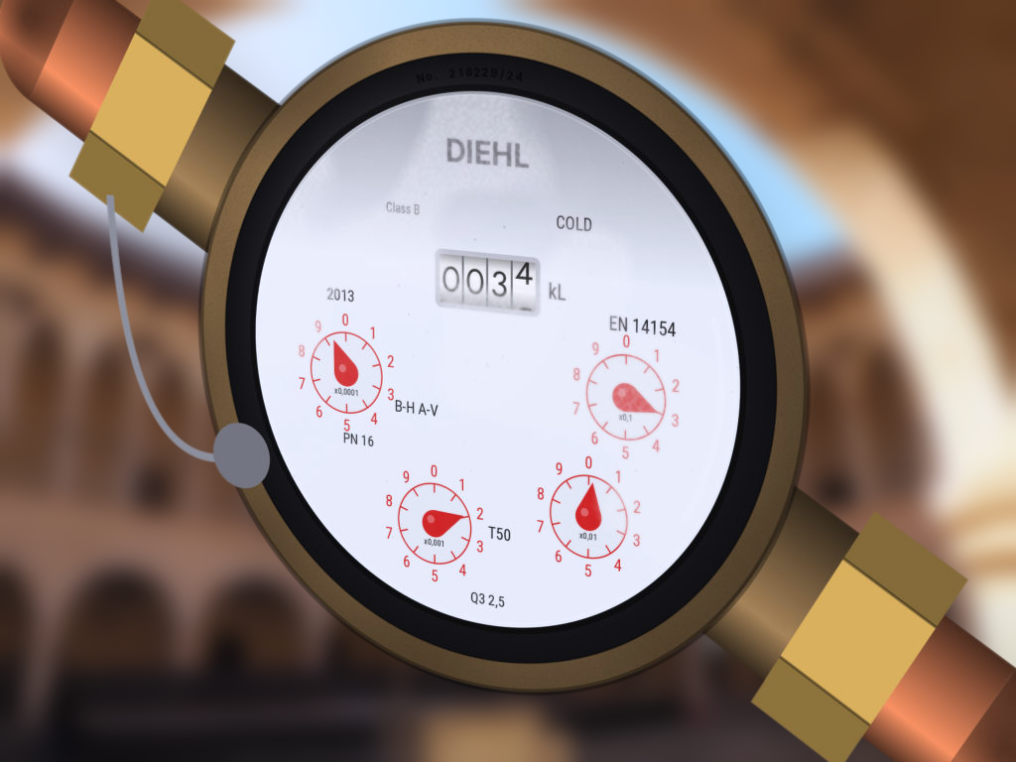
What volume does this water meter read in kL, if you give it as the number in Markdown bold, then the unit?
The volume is **34.3019** kL
